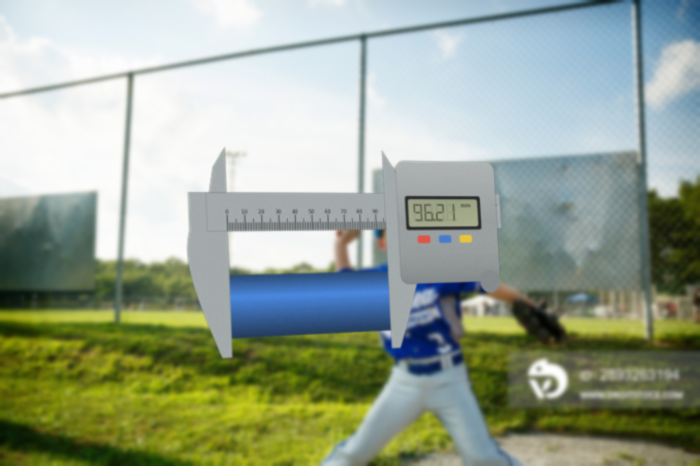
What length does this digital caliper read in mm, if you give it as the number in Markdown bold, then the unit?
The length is **96.21** mm
